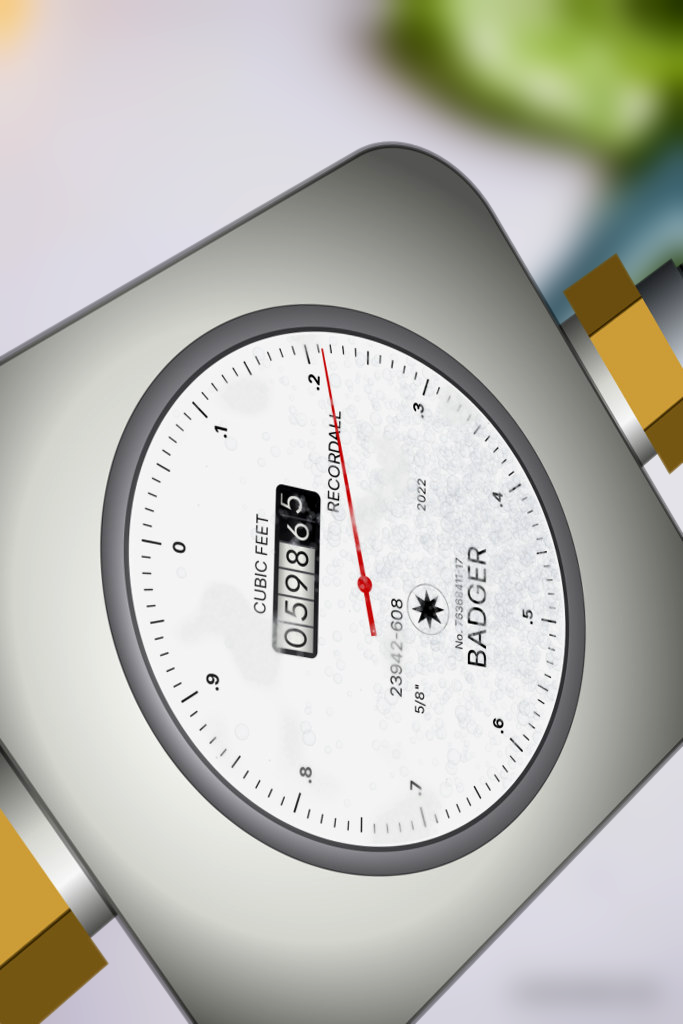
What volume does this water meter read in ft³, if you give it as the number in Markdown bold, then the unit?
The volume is **59865.21** ft³
